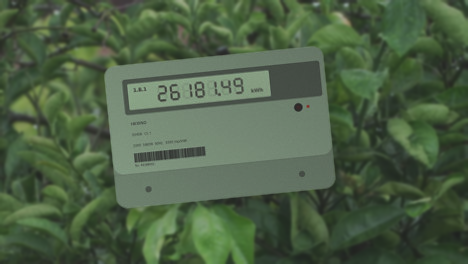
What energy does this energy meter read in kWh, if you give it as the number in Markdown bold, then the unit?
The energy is **26181.49** kWh
